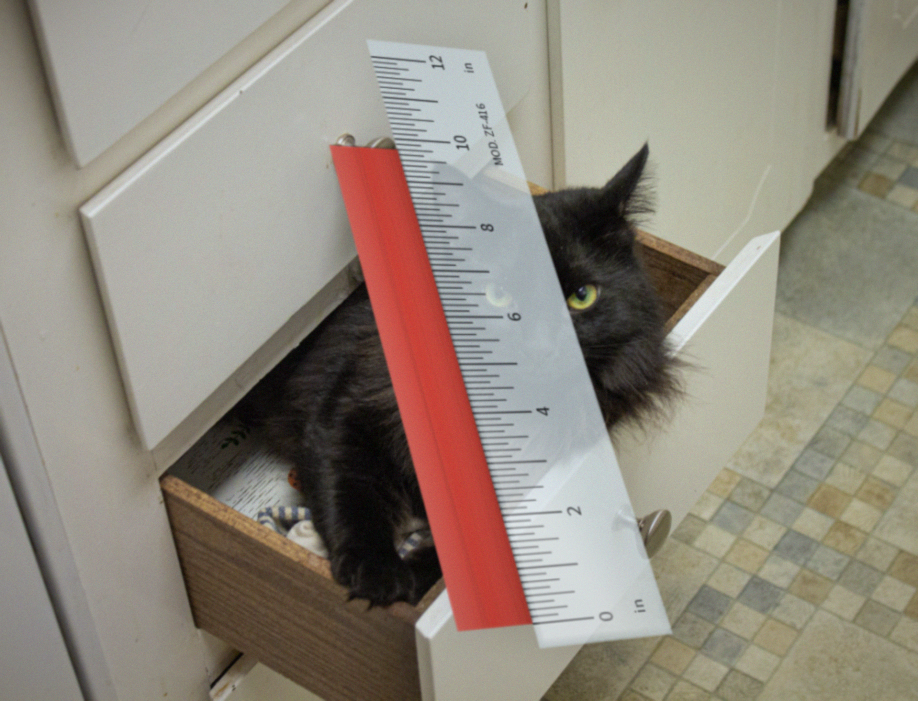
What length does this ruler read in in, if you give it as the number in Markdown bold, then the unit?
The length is **9.75** in
